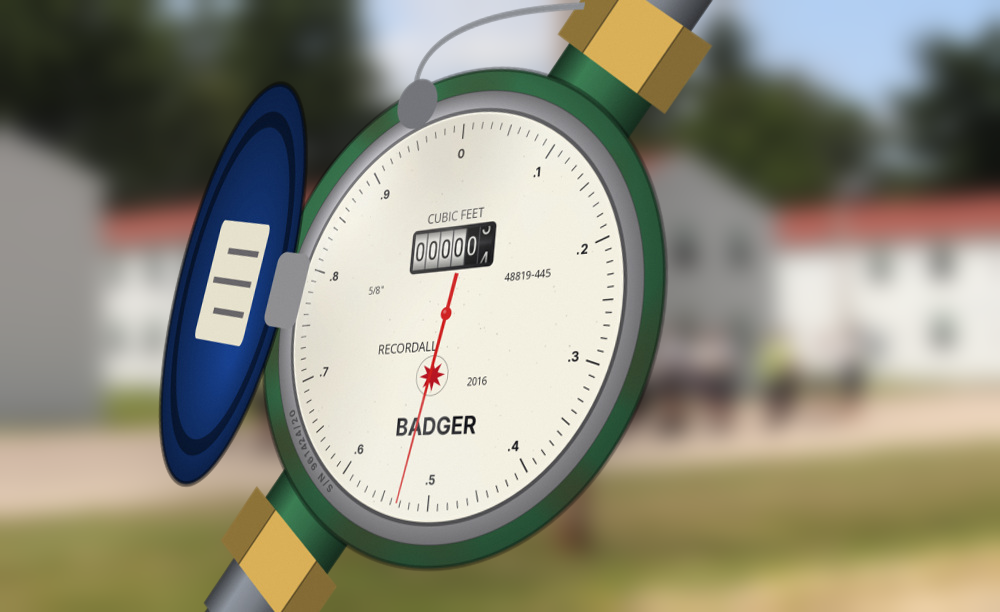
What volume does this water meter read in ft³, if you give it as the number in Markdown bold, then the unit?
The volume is **3.53** ft³
